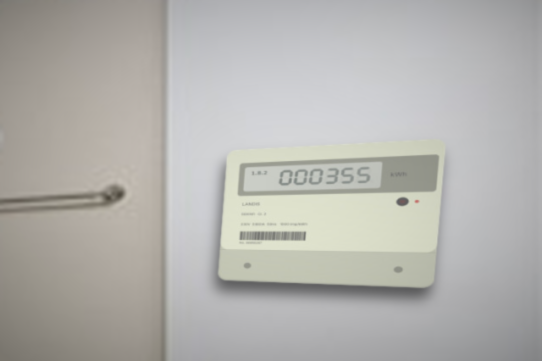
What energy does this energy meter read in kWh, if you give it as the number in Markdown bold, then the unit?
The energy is **355** kWh
